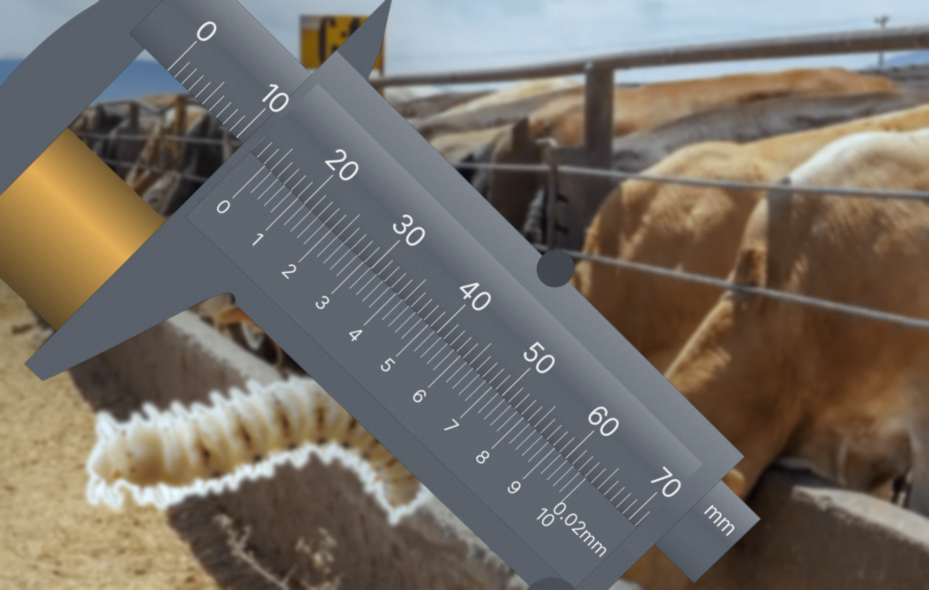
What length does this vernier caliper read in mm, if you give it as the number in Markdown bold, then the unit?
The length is **14.2** mm
